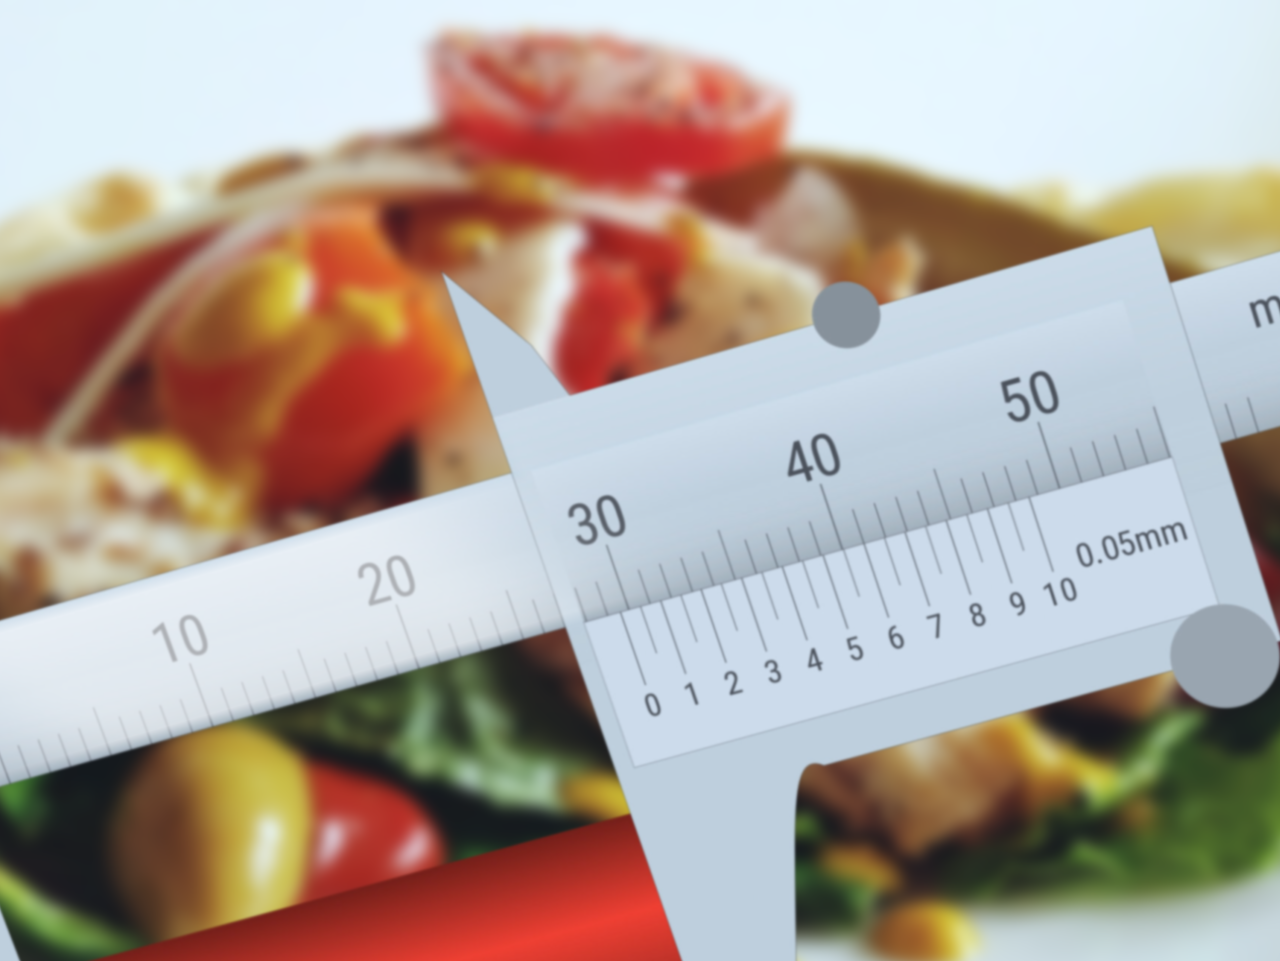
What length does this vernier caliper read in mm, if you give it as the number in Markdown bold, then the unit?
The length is **29.6** mm
